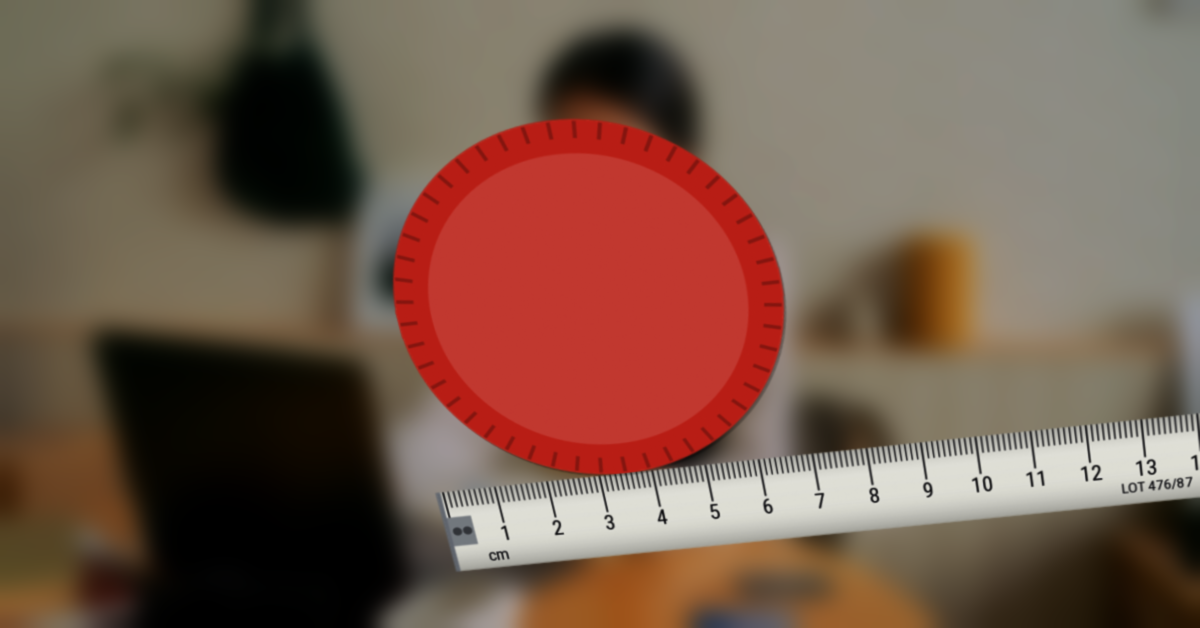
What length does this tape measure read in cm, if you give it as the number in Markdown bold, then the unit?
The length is **7** cm
